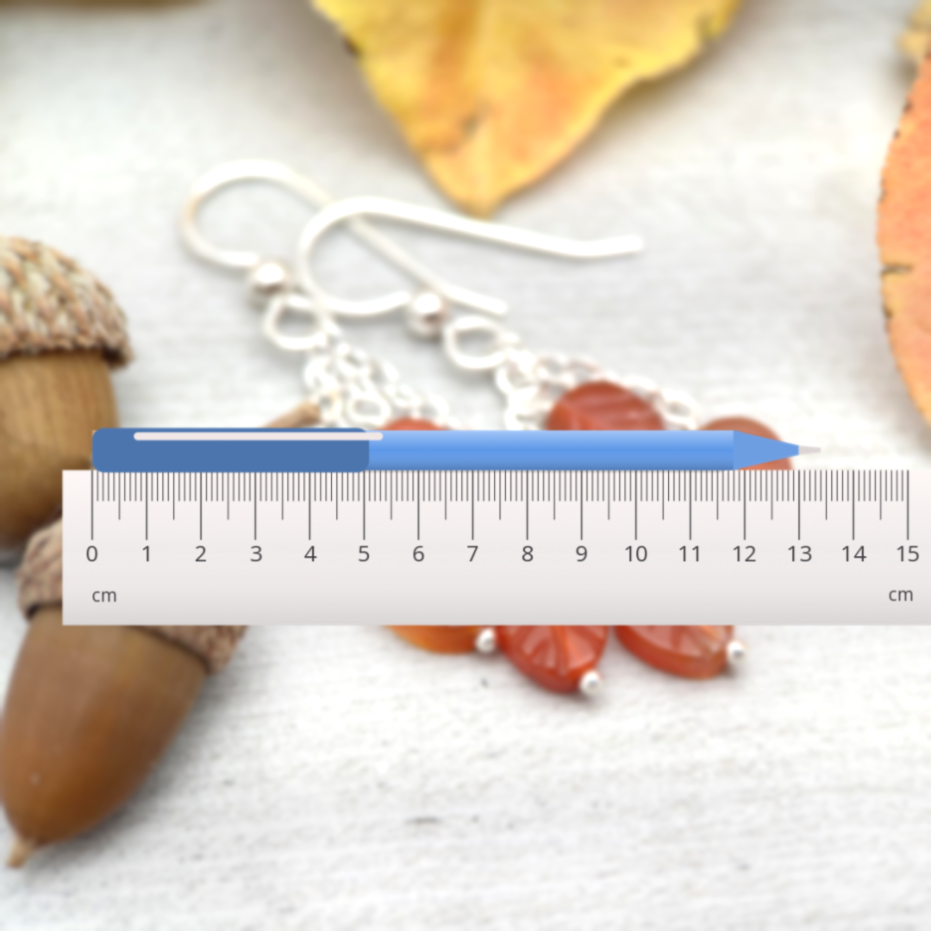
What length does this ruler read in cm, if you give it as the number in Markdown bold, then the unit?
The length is **13.4** cm
